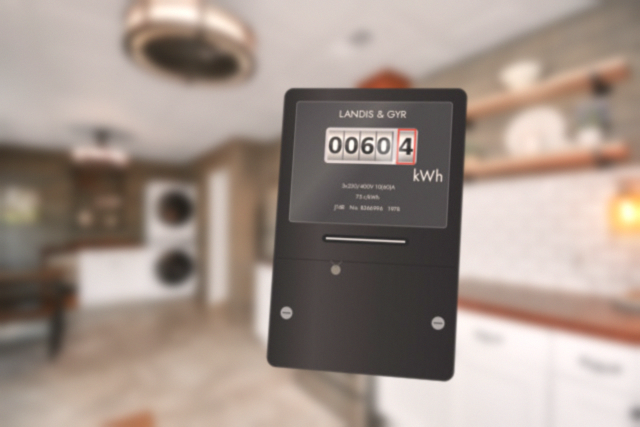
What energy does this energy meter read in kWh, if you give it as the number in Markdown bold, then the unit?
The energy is **60.4** kWh
